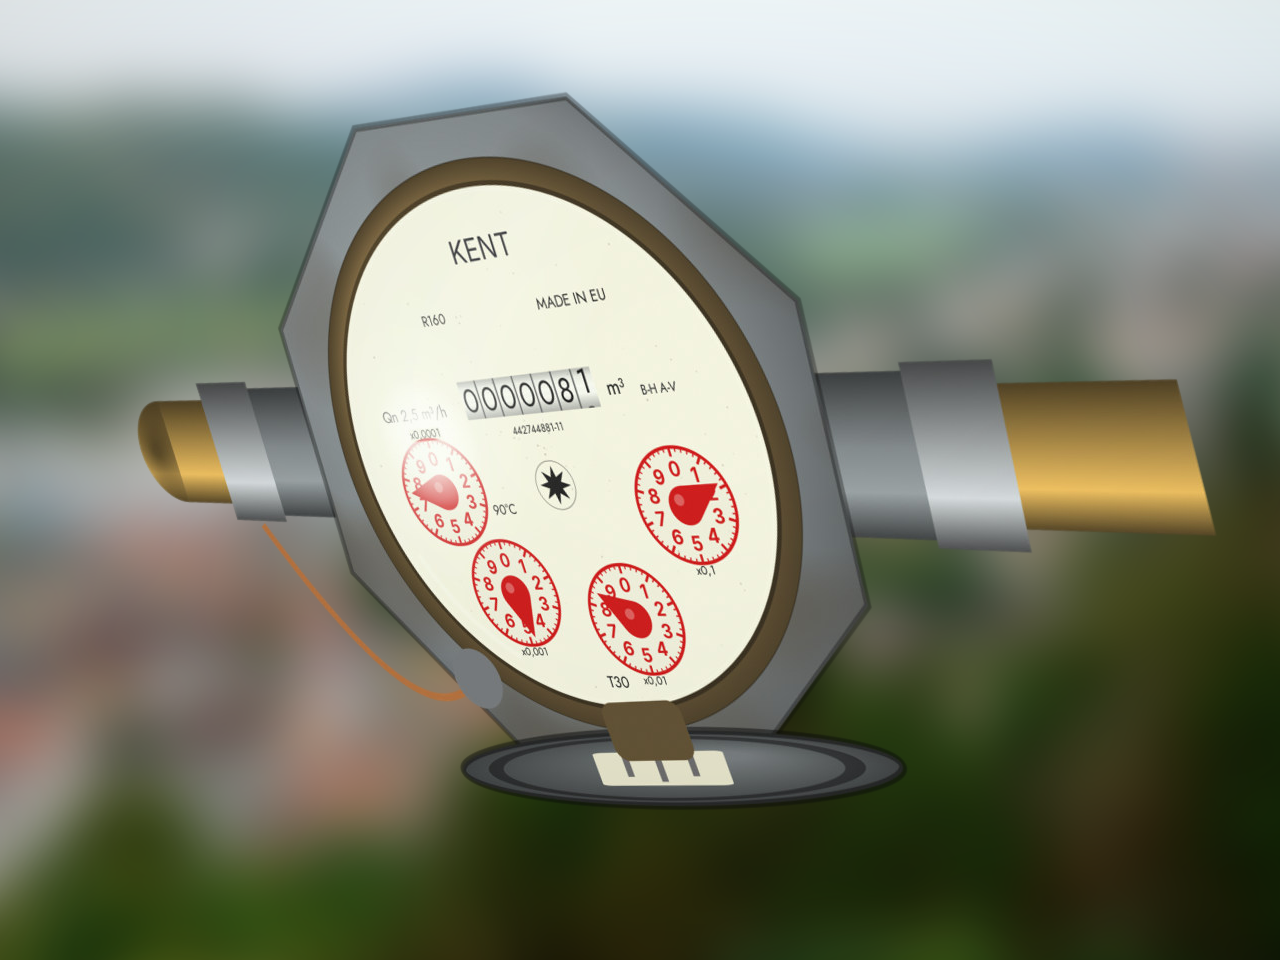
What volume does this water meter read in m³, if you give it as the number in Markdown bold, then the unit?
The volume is **81.1847** m³
